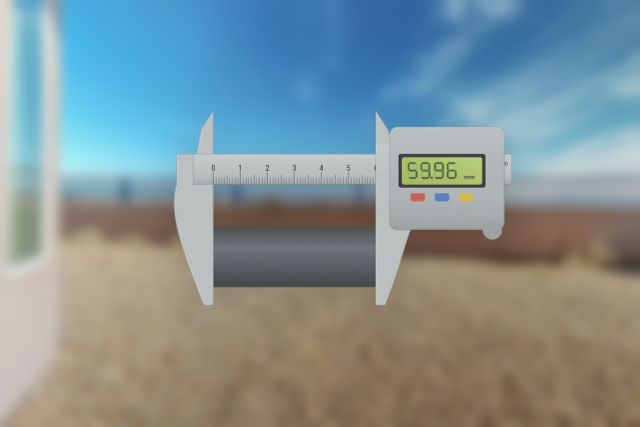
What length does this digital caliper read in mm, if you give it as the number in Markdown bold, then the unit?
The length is **59.96** mm
